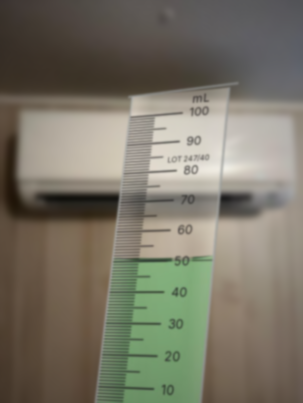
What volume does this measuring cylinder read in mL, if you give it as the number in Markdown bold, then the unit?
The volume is **50** mL
